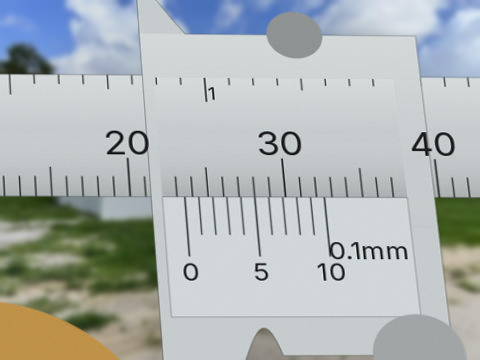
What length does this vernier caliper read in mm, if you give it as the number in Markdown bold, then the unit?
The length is **23.5** mm
